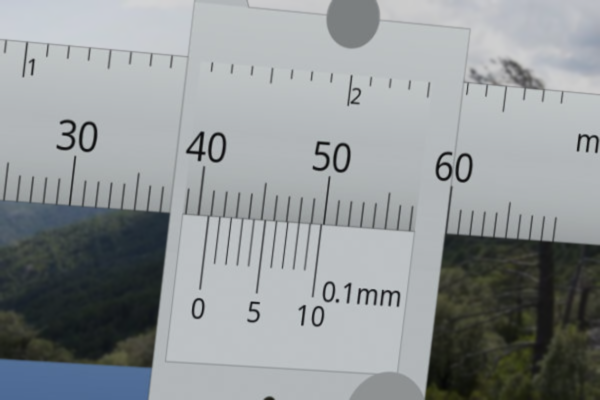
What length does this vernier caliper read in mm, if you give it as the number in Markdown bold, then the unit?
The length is **40.8** mm
